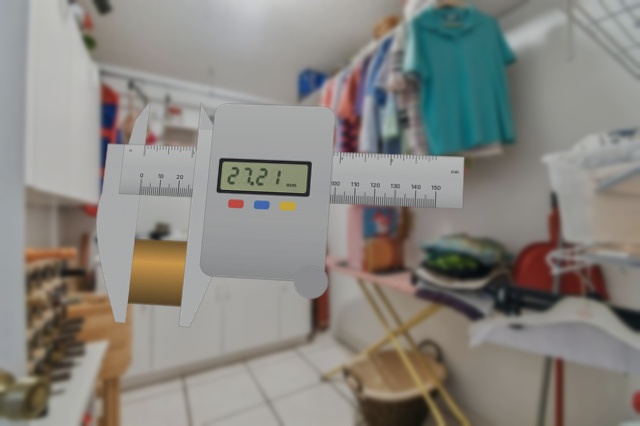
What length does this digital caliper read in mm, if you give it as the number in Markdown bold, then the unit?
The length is **27.21** mm
